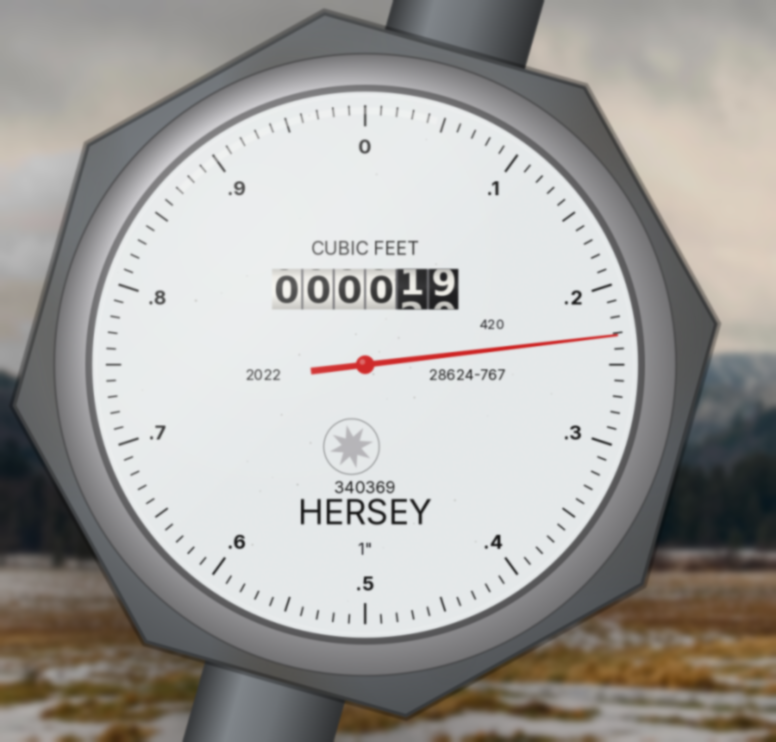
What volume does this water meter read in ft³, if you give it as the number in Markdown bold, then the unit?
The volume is **19.23** ft³
